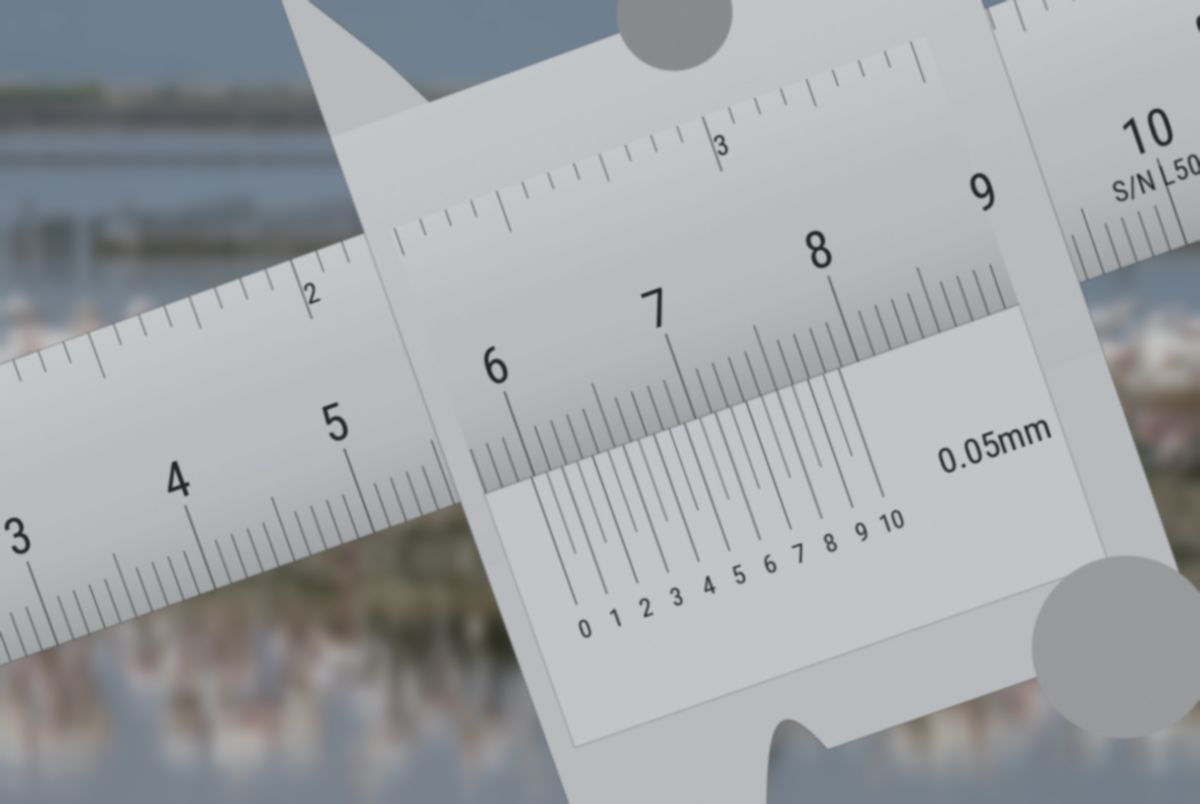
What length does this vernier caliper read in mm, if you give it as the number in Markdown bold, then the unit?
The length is **59.8** mm
